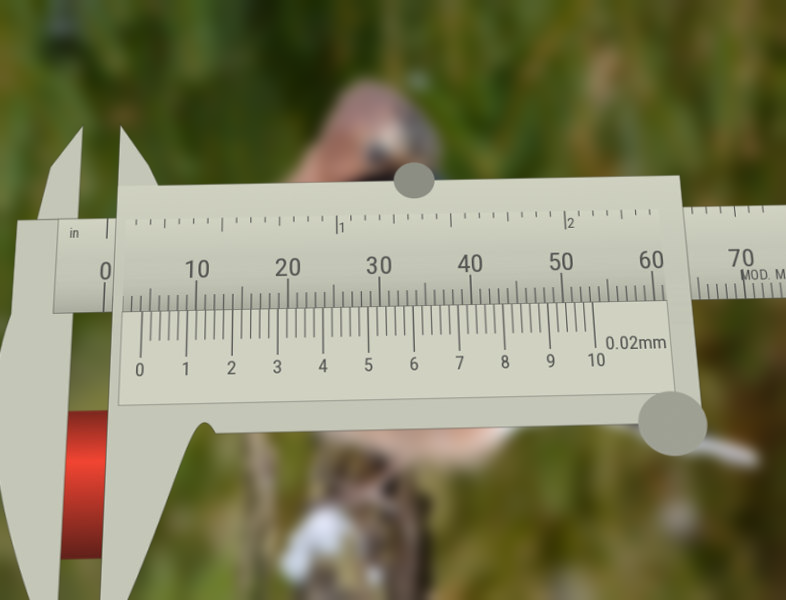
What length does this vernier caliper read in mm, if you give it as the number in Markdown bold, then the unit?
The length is **4.2** mm
